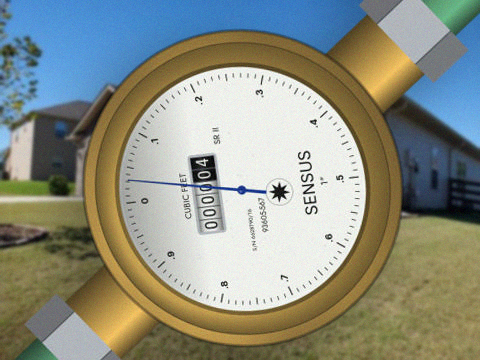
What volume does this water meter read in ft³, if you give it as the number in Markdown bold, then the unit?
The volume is **4.03** ft³
